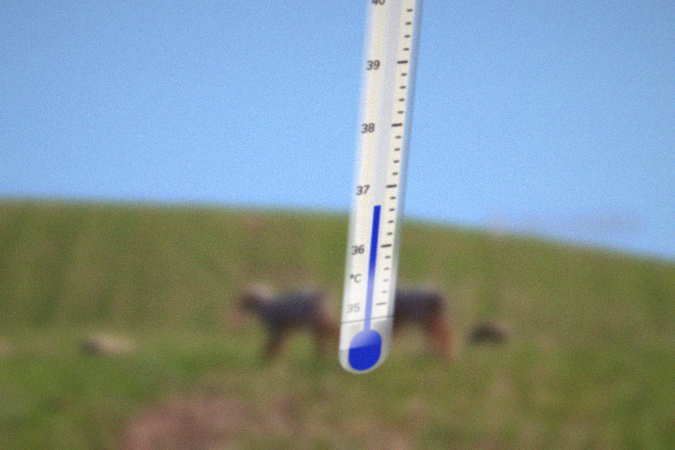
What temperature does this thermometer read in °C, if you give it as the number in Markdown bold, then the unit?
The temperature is **36.7** °C
